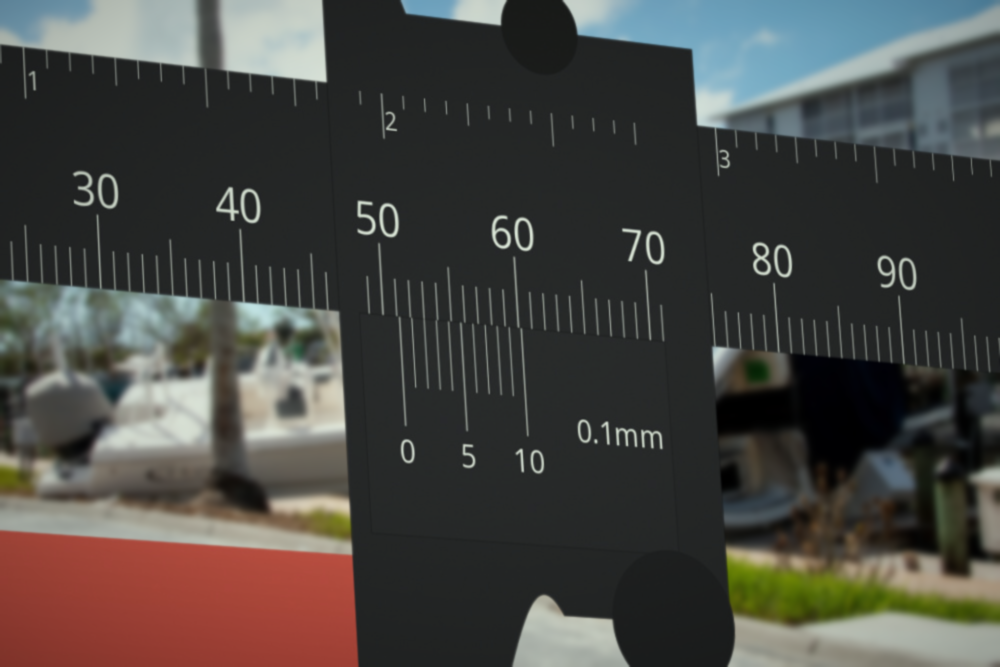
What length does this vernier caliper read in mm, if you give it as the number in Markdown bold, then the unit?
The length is **51.2** mm
